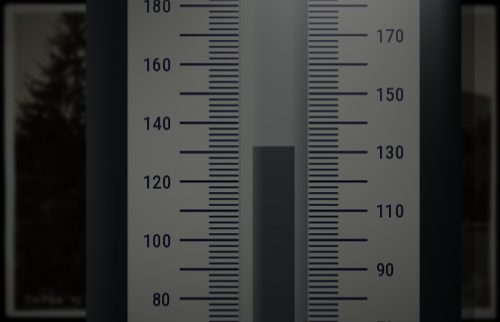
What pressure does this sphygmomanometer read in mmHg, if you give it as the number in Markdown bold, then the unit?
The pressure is **132** mmHg
